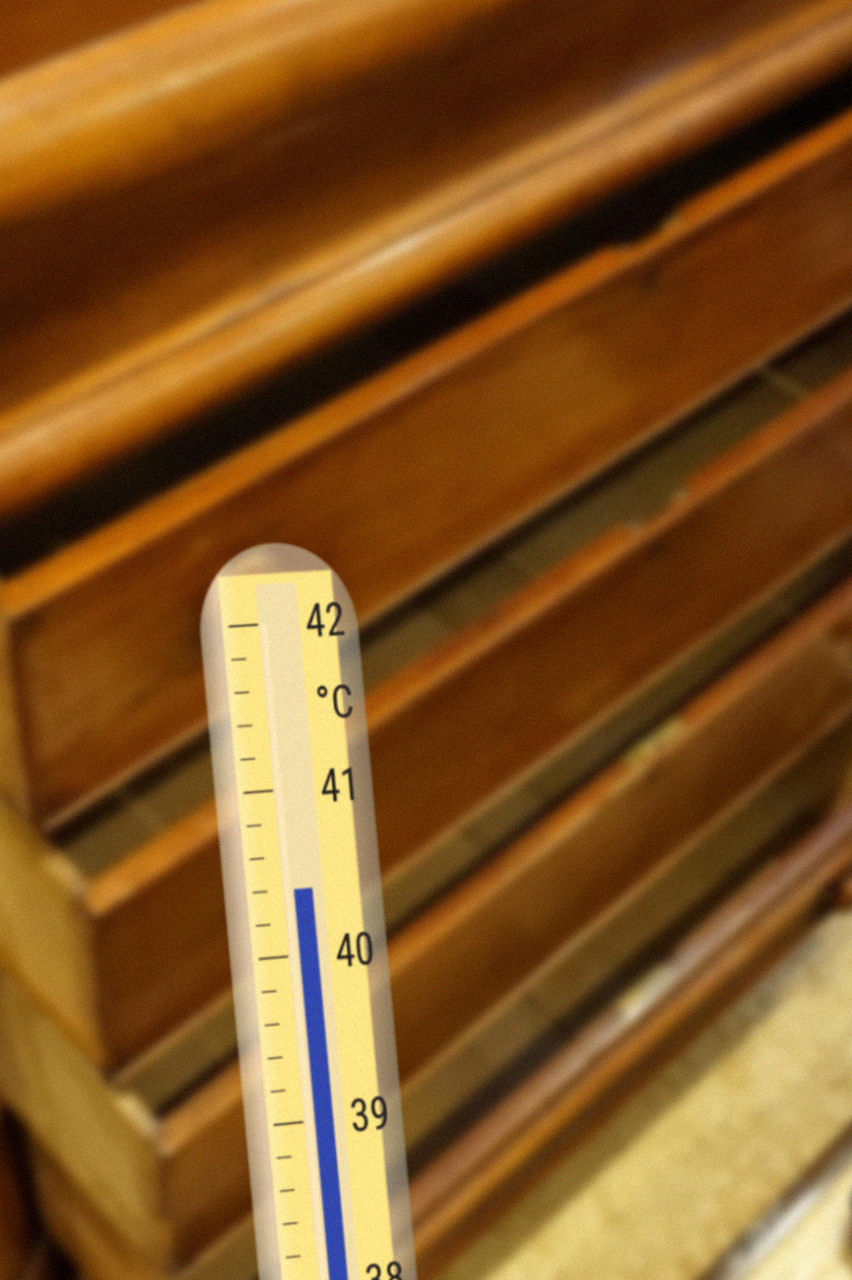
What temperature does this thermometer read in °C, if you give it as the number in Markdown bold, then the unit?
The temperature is **40.4** °C
